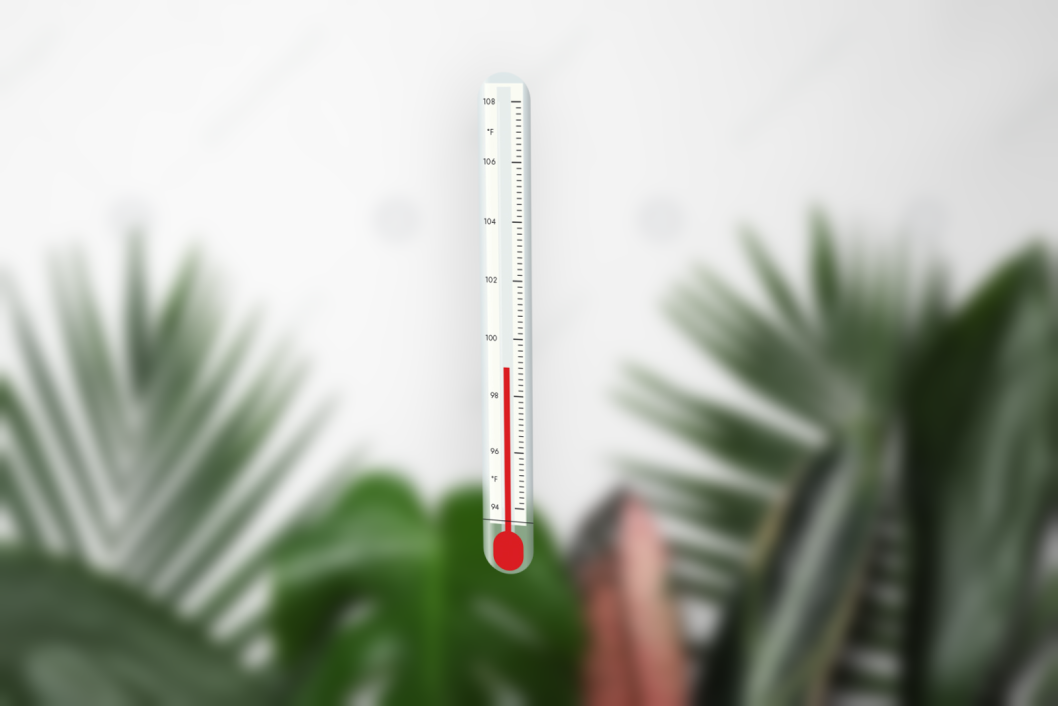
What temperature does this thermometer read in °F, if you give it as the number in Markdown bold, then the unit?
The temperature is **99** °F
